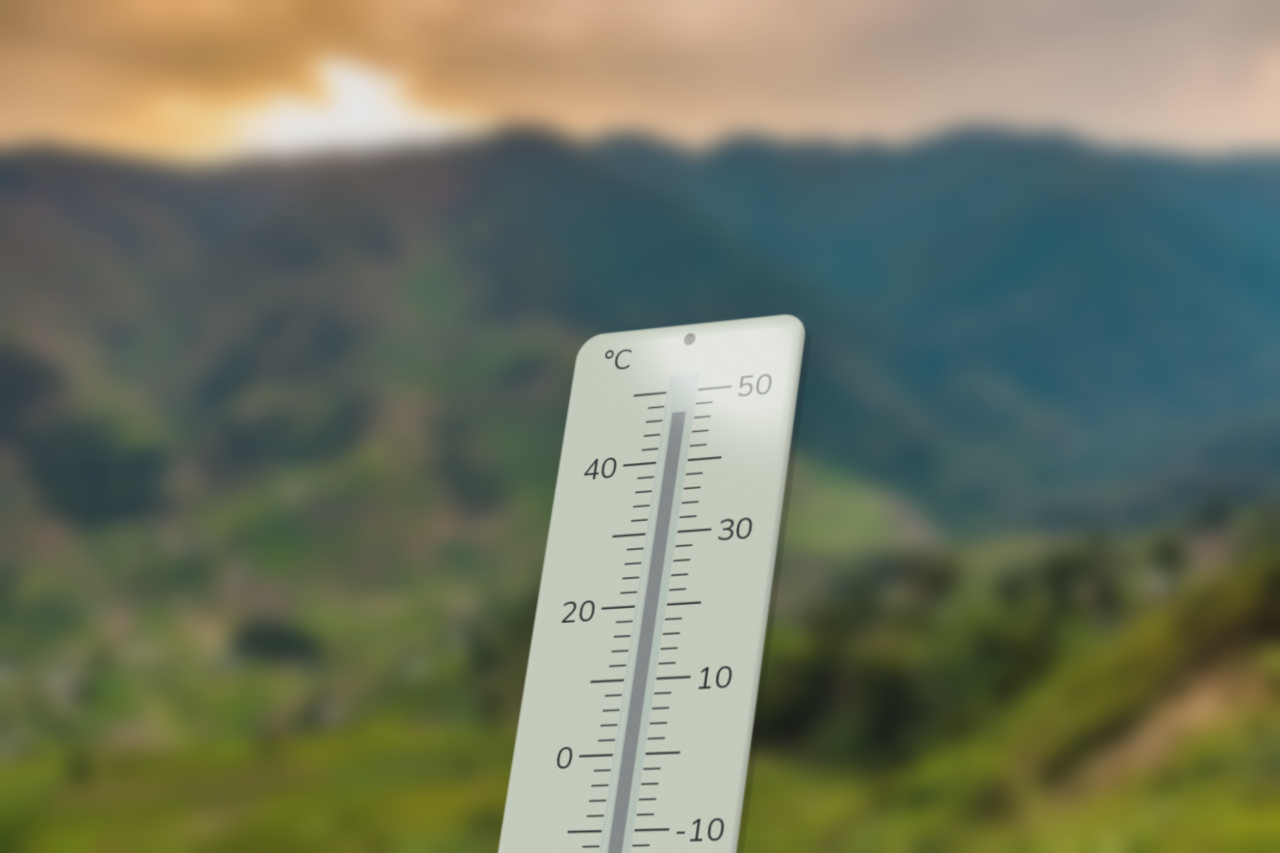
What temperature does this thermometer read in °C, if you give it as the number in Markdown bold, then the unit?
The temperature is **47** °C
